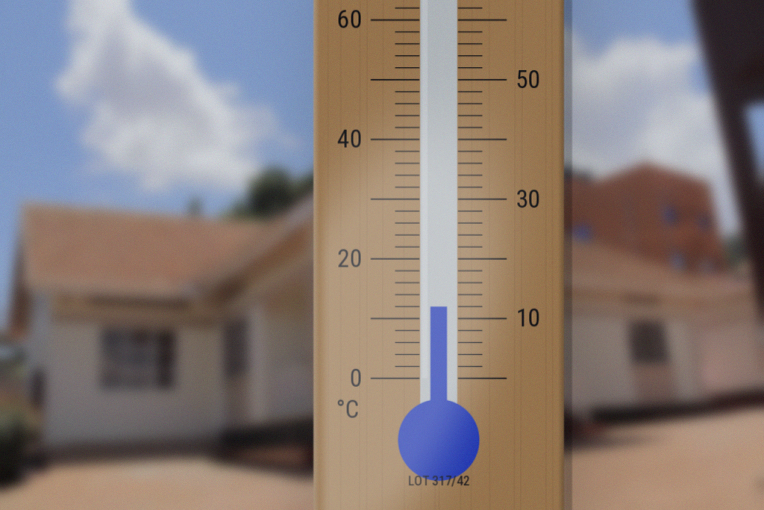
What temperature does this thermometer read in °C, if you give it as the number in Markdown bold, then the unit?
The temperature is **12** °C
